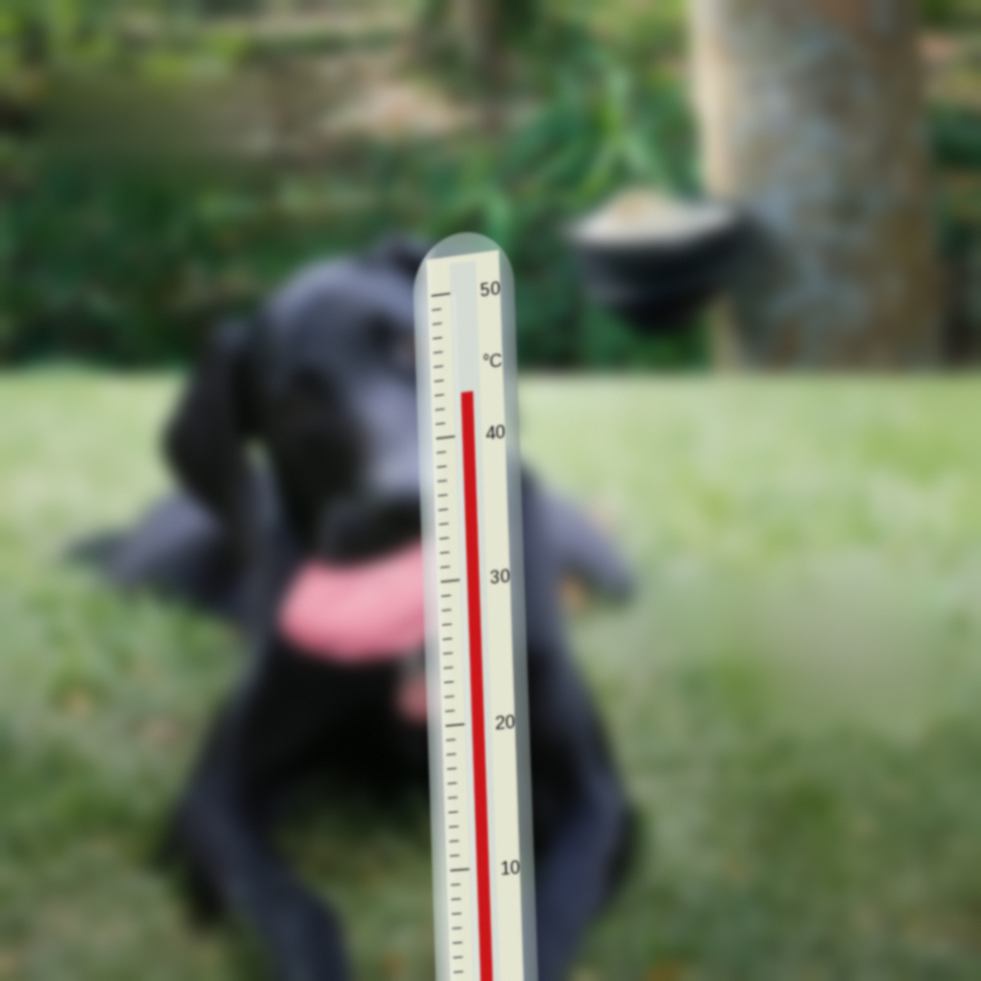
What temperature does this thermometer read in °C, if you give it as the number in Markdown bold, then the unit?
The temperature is **43** °C
